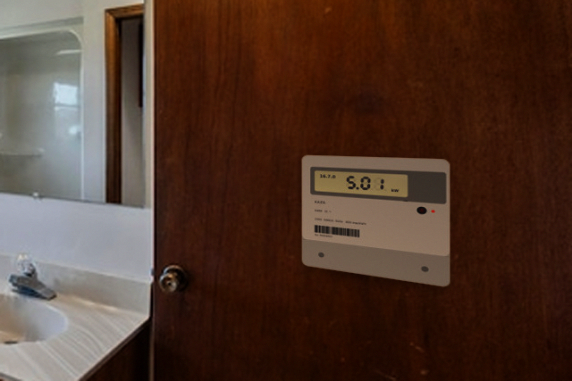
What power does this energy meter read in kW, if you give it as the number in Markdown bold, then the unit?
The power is **5.01** kW
